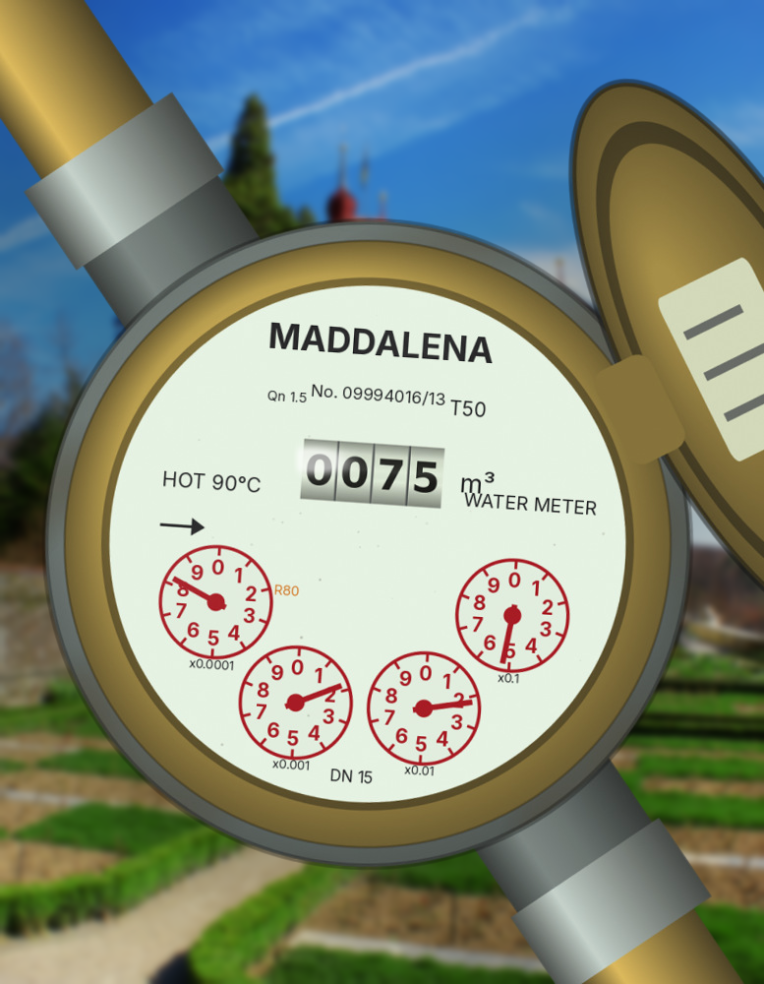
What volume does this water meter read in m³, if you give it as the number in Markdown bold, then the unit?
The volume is **75.5218** m³
